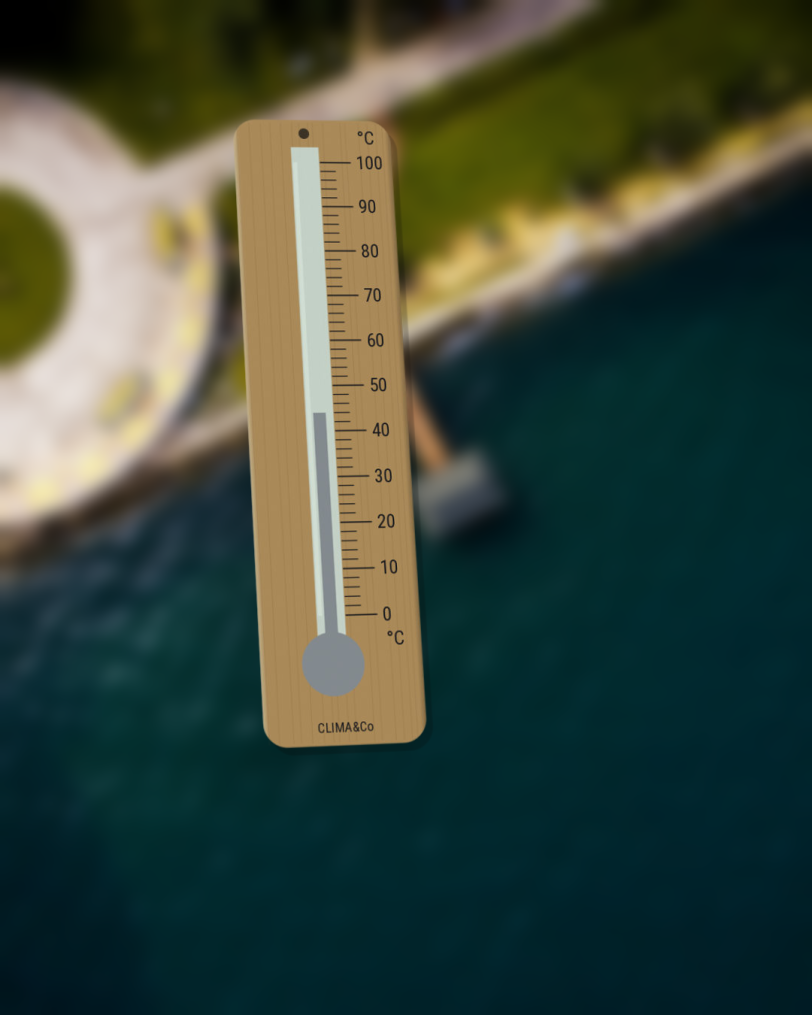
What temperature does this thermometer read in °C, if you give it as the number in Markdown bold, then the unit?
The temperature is **44** °C
